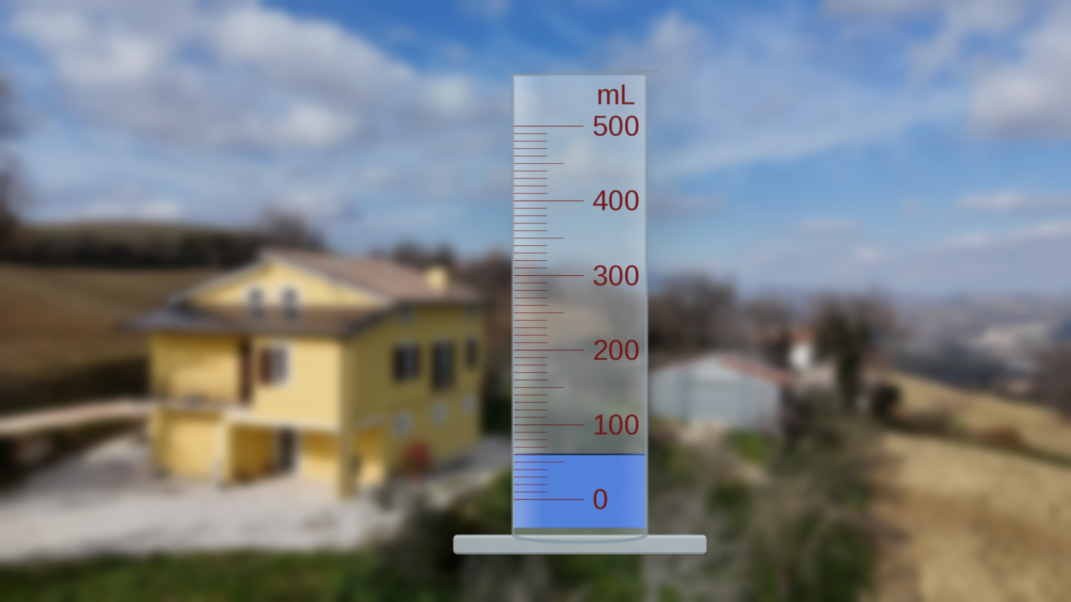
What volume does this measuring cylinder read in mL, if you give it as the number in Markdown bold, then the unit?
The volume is **60** mL
